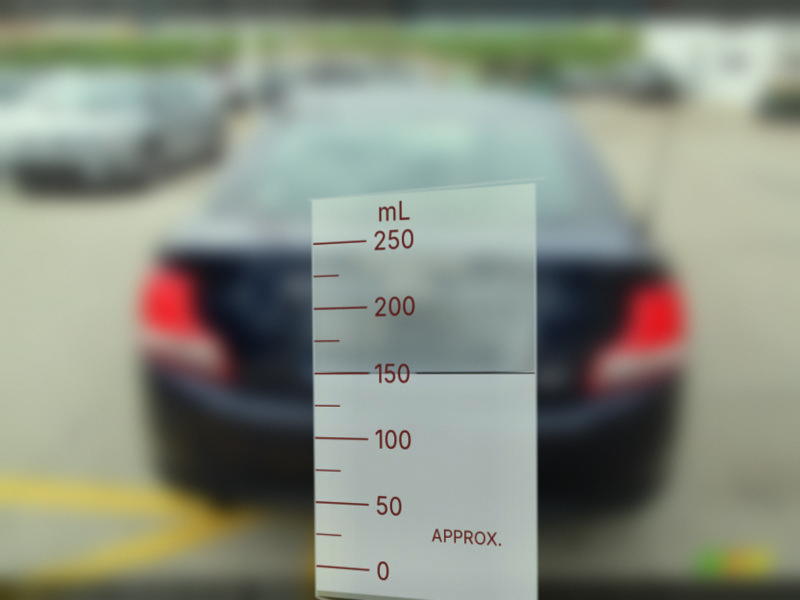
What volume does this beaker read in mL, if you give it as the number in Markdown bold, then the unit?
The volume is **150** mL
